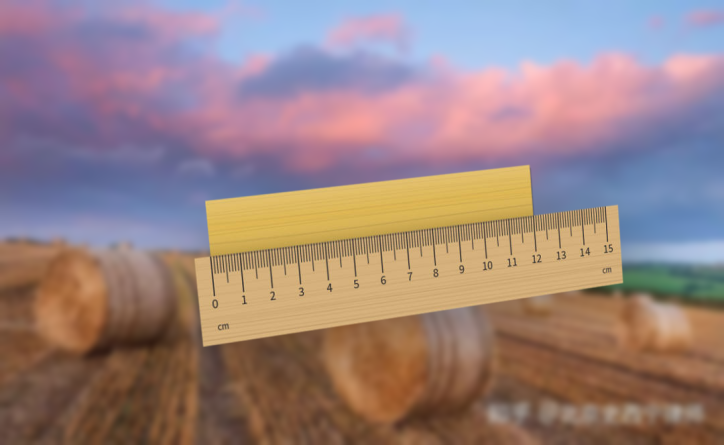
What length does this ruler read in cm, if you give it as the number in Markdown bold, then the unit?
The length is **12** cm
